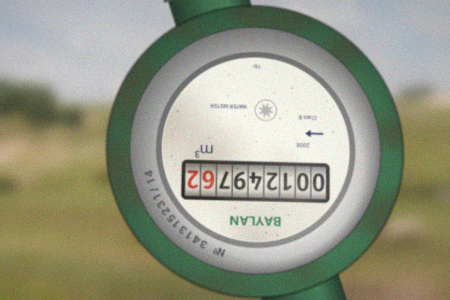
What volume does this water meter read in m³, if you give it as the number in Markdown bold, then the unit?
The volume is **12497.62** m³
